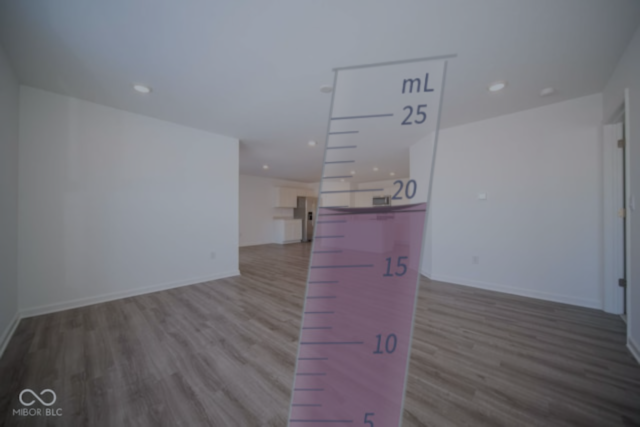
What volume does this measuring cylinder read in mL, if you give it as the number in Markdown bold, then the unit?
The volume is **18.5** mL
